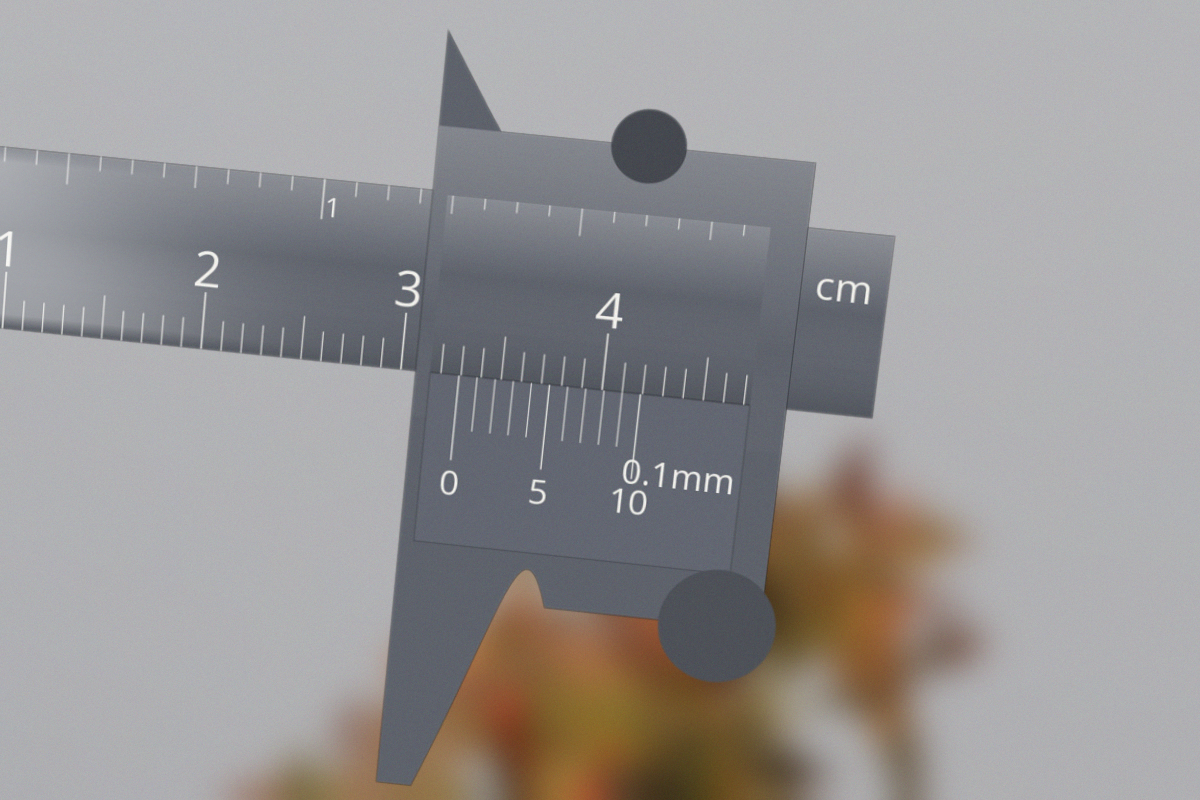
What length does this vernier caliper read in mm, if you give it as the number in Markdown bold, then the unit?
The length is **32.9** mm
